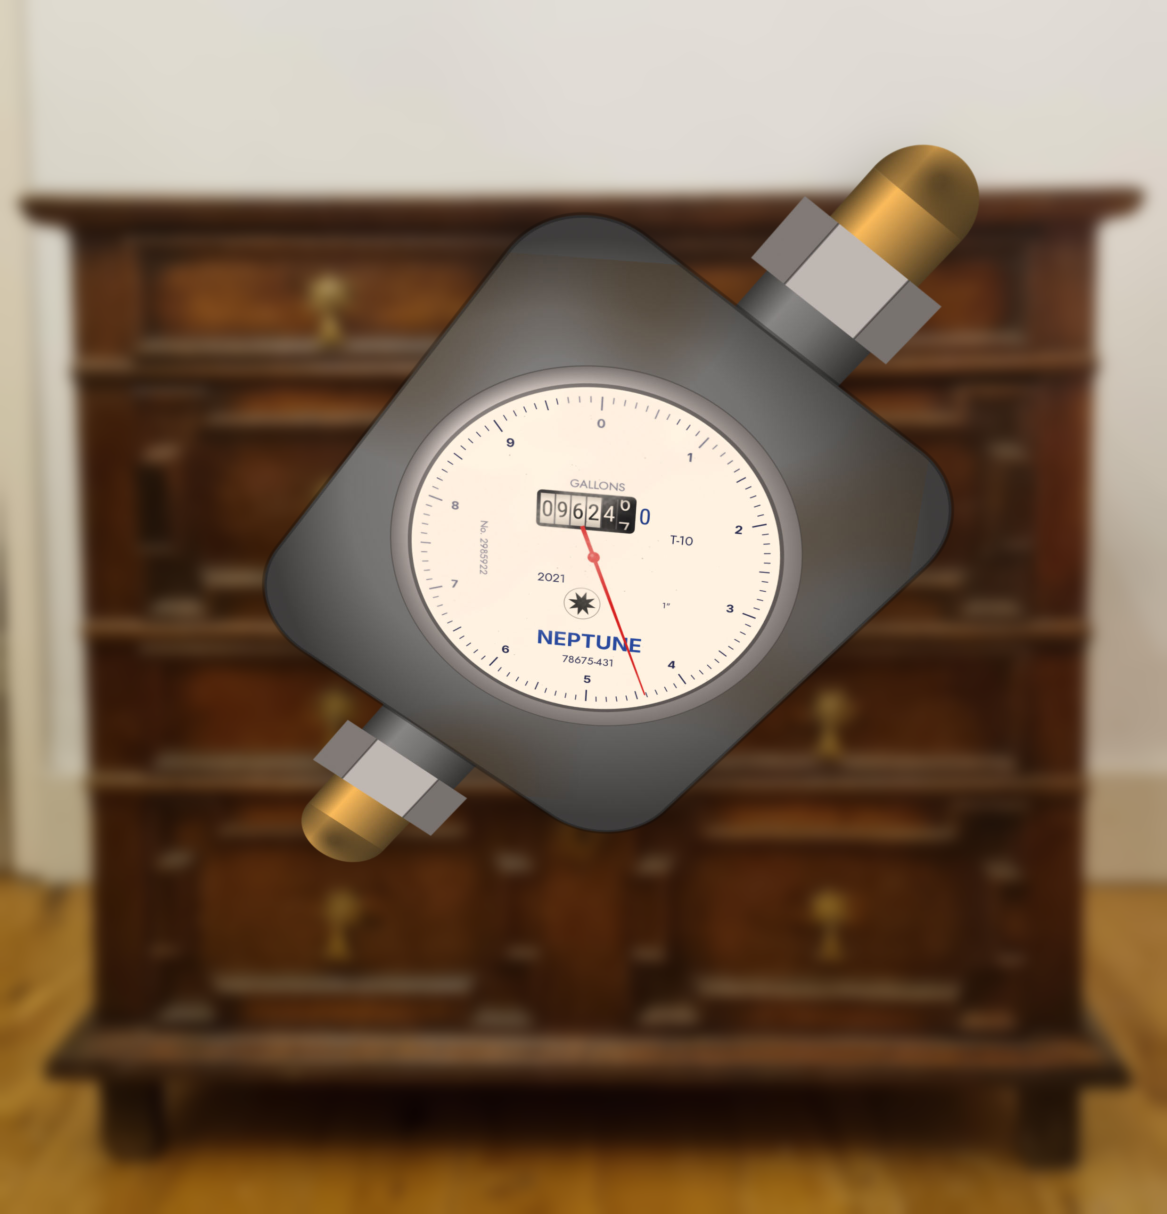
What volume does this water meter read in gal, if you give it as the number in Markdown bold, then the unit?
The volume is **962464.4** gal
